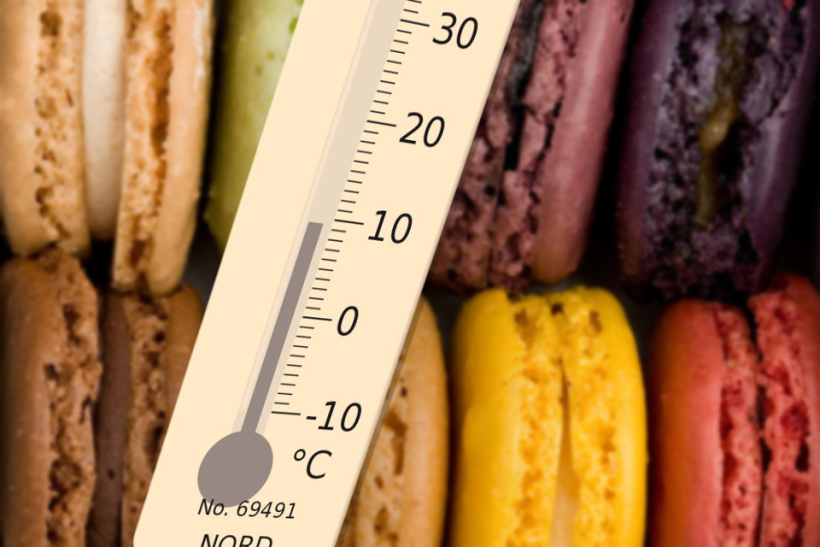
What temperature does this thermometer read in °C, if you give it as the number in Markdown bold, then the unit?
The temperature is **9.5** °C
